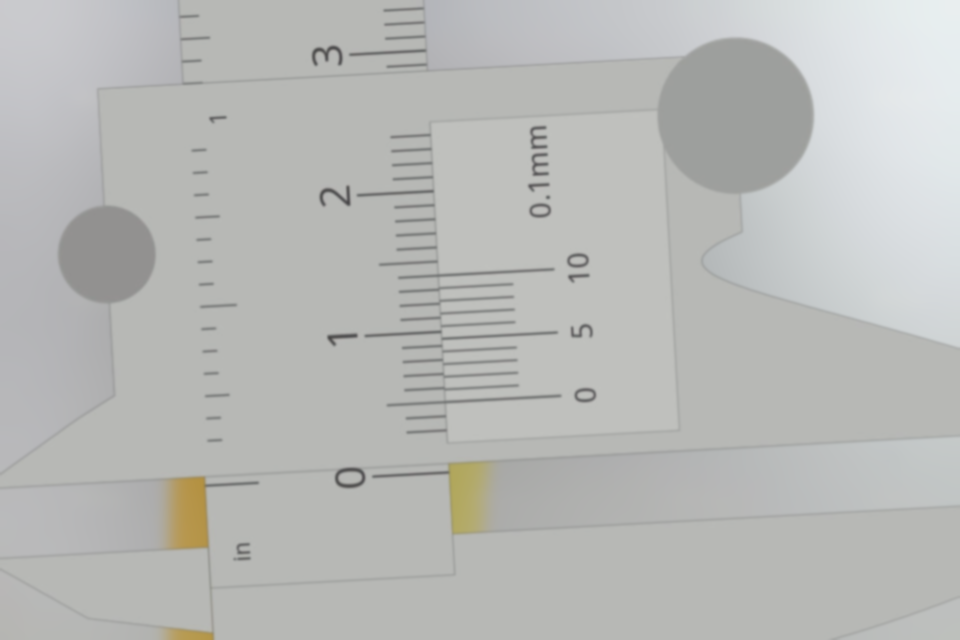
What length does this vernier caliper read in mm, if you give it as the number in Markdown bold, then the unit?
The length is **5.0** mm
